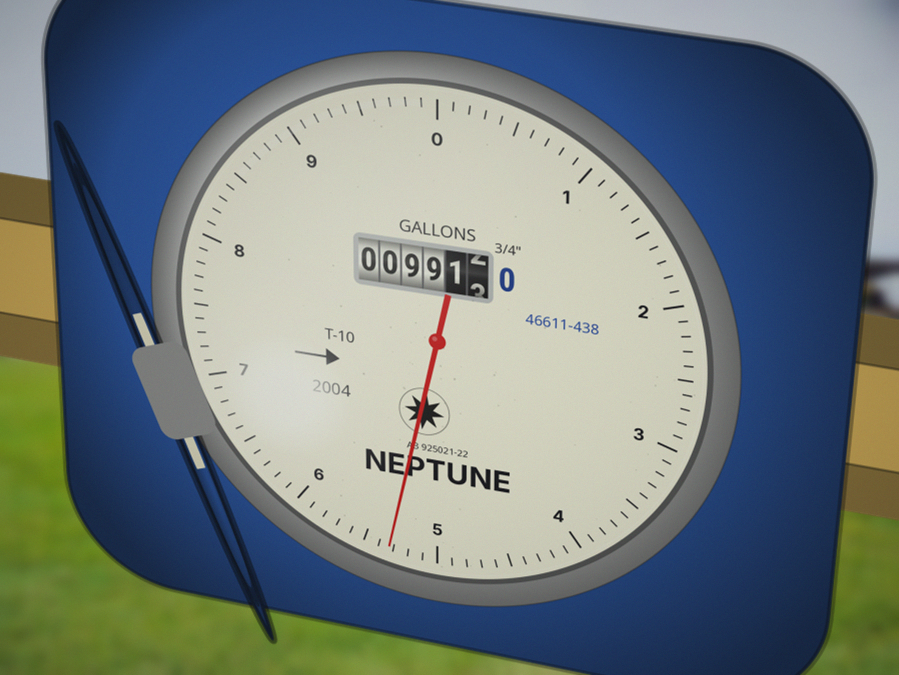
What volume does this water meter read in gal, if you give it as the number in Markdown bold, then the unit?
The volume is **99125.3** gal
